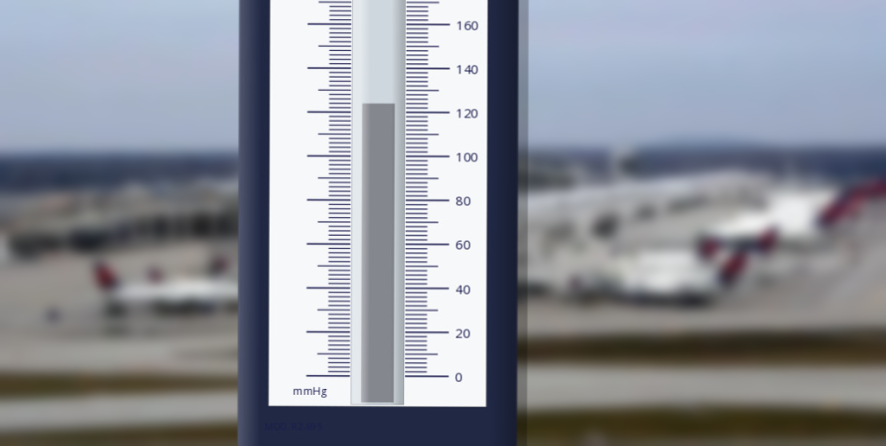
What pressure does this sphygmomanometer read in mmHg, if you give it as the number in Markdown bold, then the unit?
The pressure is **124** mmHg
